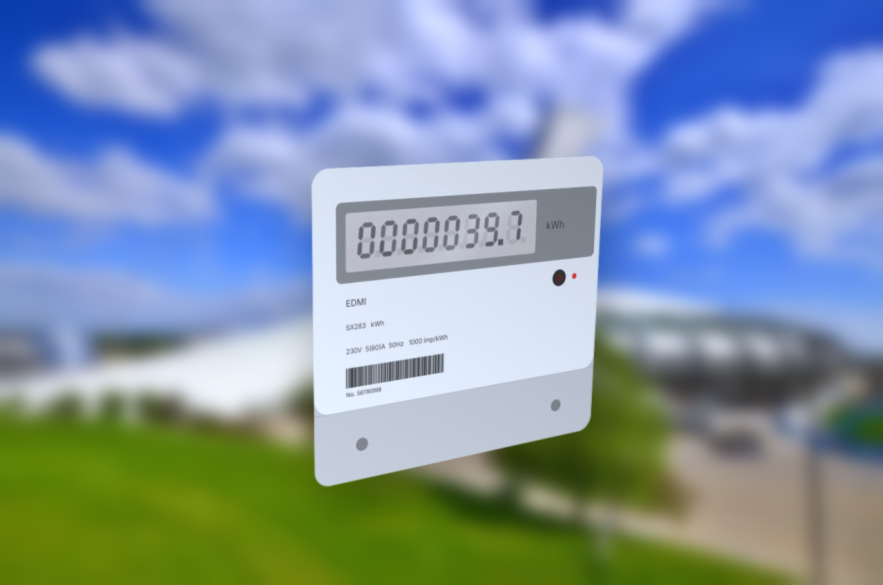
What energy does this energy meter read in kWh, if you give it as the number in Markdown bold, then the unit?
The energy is **39.7** kWh
